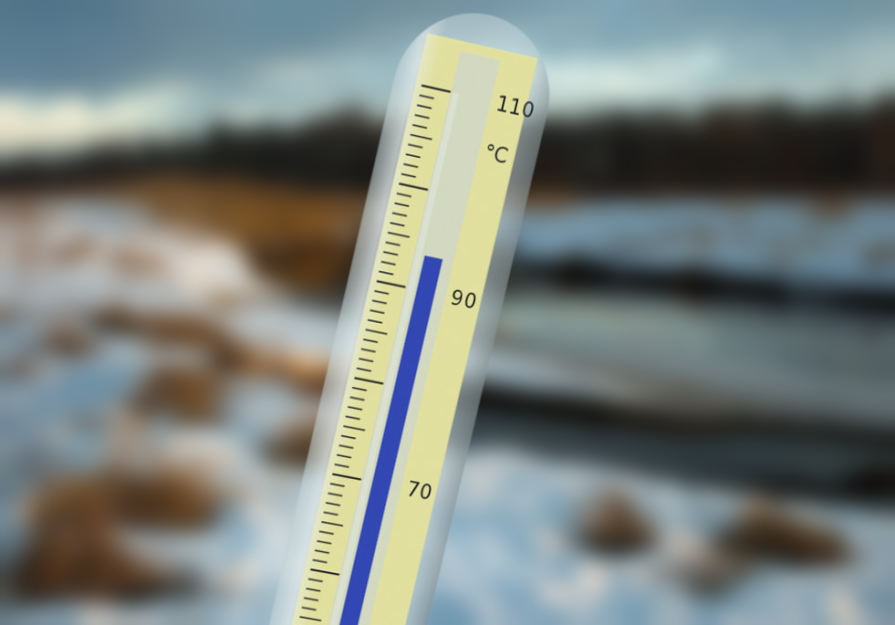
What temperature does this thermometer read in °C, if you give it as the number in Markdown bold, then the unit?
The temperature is **93.5** °C
